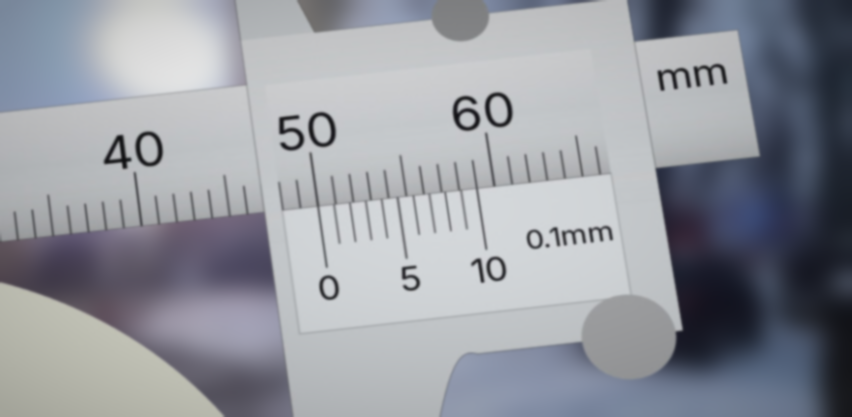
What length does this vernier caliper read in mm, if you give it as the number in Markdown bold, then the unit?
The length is **50.0** mm
